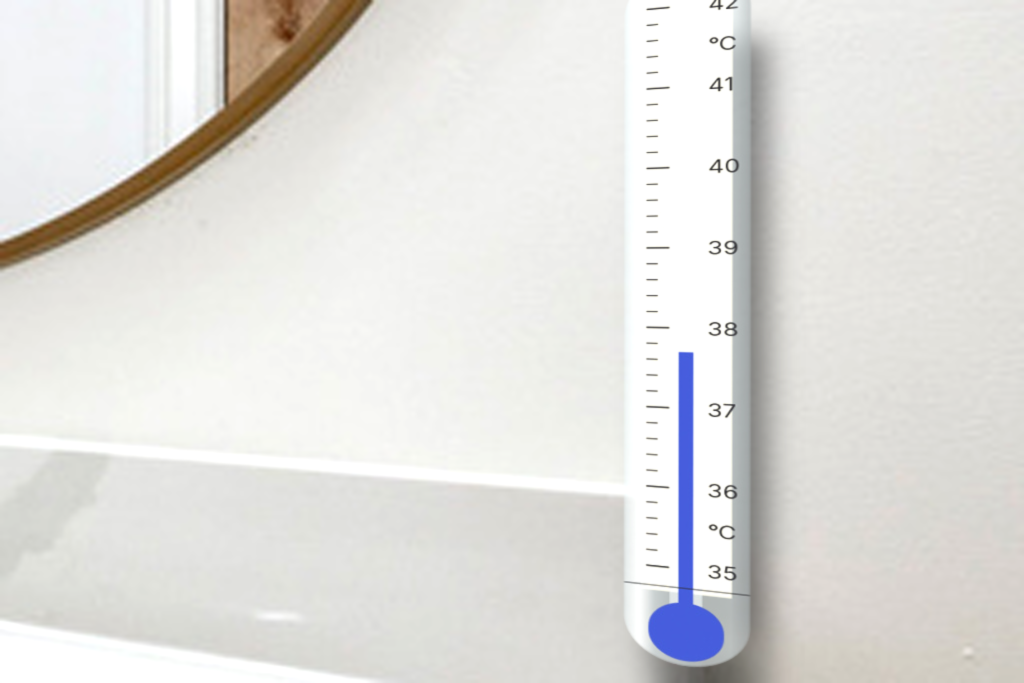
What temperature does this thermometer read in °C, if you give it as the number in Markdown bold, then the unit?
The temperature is **37.7** °C
